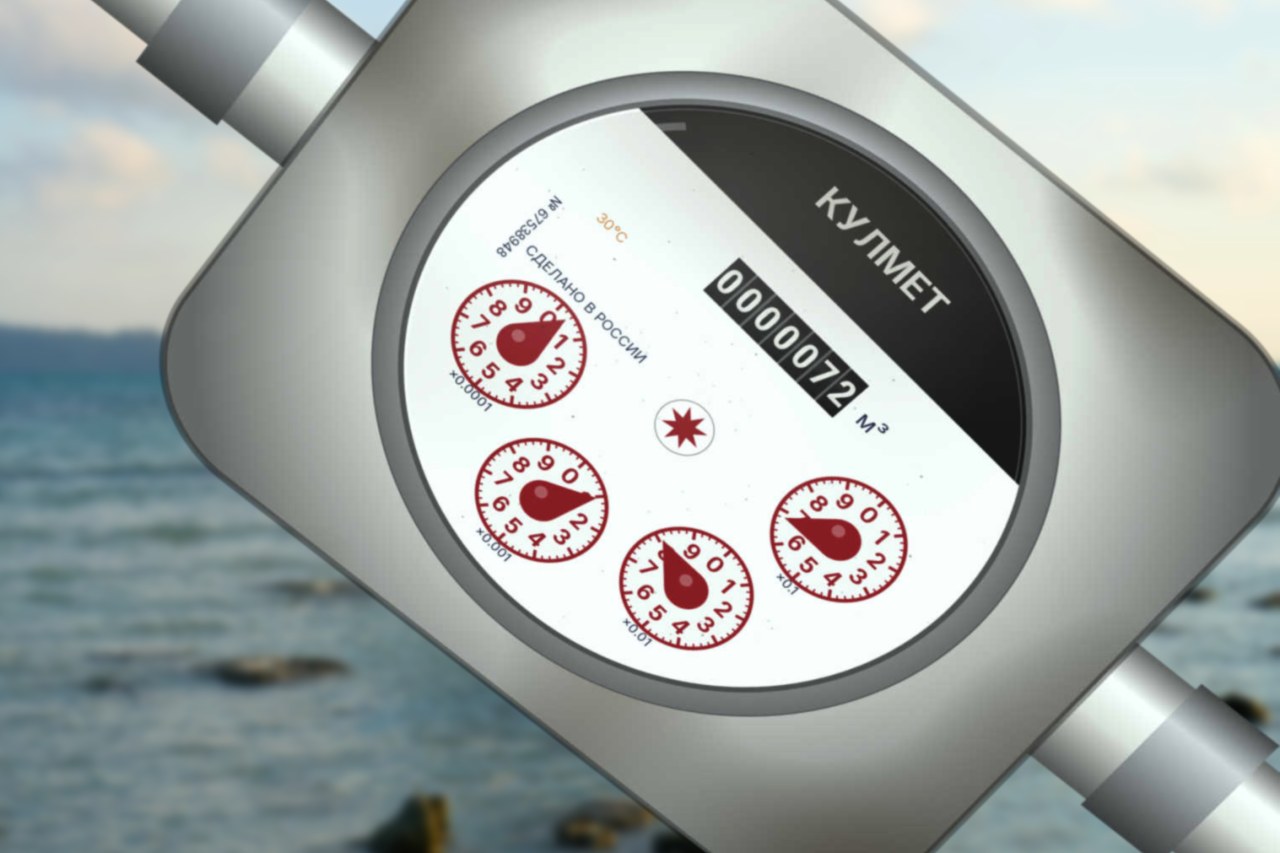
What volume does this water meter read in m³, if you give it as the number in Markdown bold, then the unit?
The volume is **72.6810** m³
